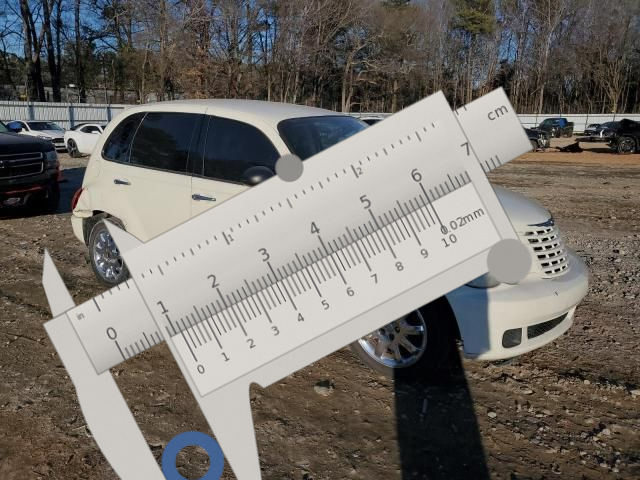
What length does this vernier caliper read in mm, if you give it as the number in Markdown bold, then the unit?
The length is **11.0** mm
